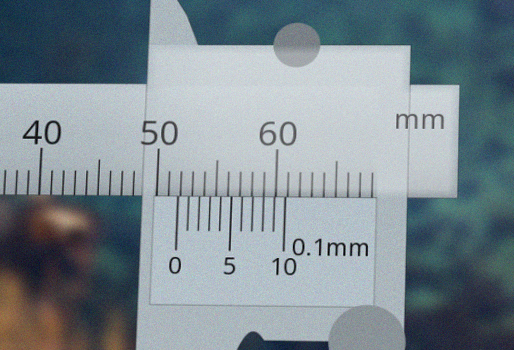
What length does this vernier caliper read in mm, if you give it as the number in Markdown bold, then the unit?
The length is **51.8** mm
